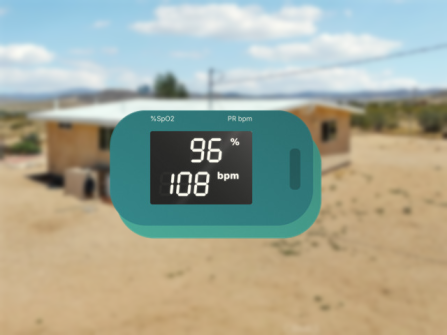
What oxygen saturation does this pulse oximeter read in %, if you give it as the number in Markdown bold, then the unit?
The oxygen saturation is **96** %
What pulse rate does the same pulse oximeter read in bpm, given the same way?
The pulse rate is **108** bpm
